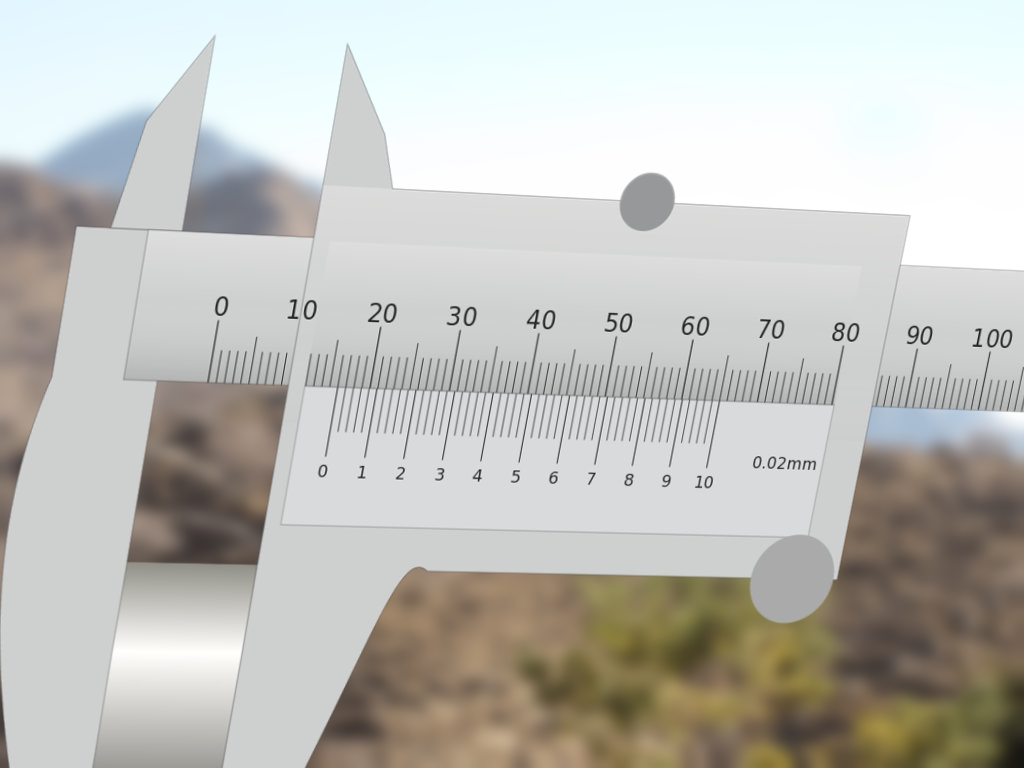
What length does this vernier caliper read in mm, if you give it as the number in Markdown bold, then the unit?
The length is **16.0** mm
